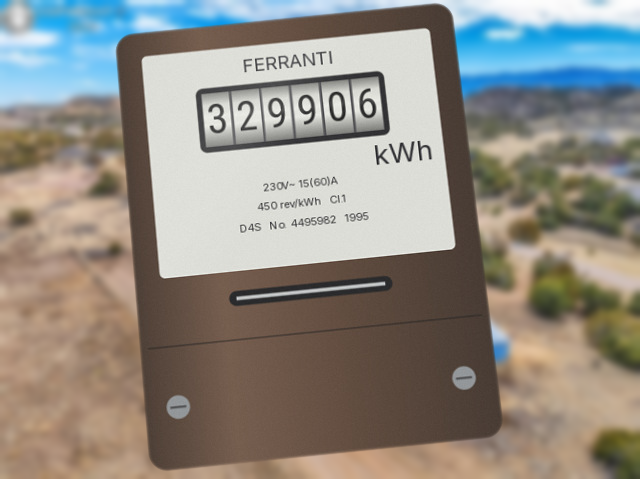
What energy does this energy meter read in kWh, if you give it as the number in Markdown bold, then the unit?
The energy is **329906** kWh
